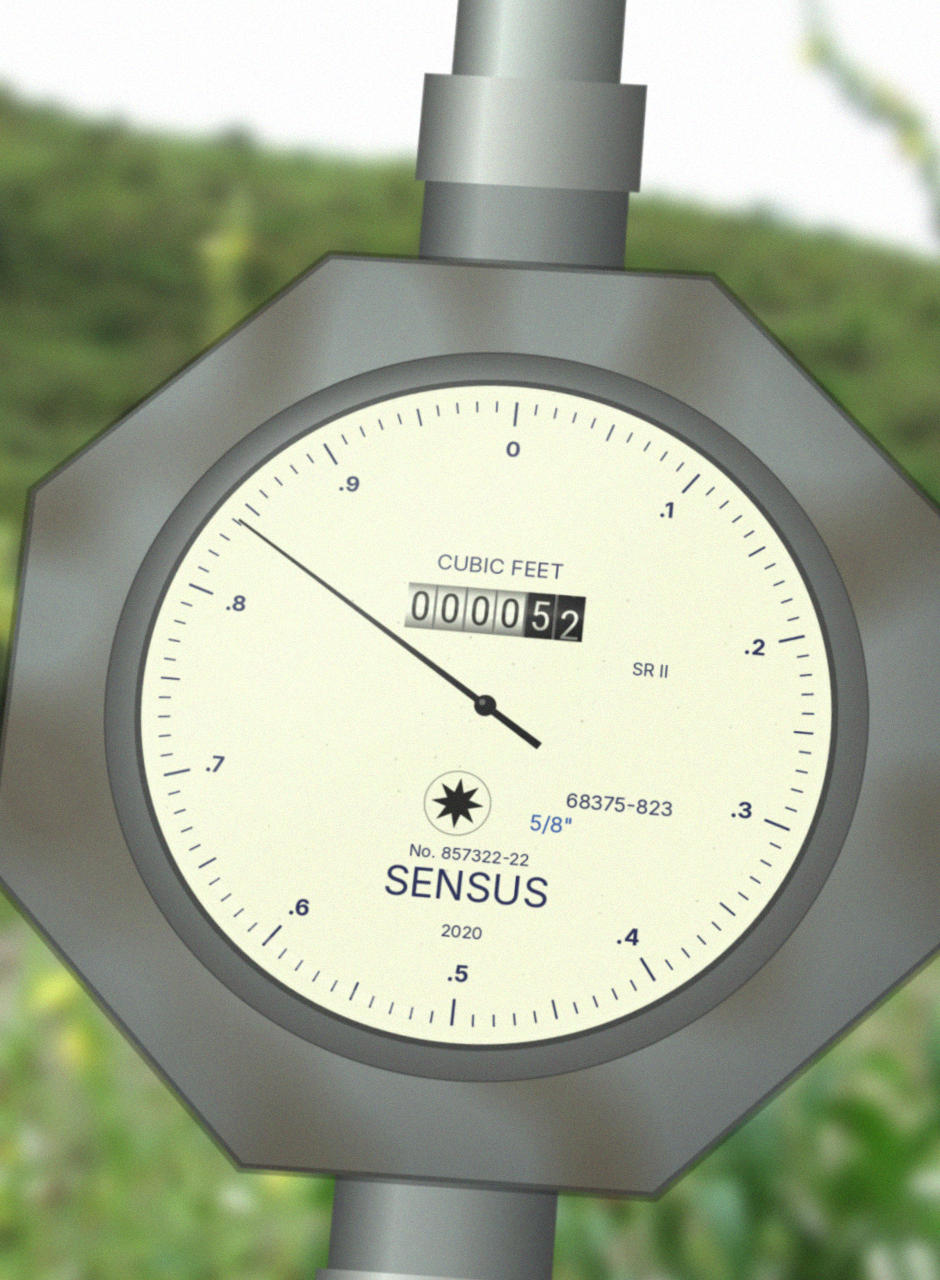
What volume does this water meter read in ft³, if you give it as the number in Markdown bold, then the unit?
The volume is **51.84** ft³
